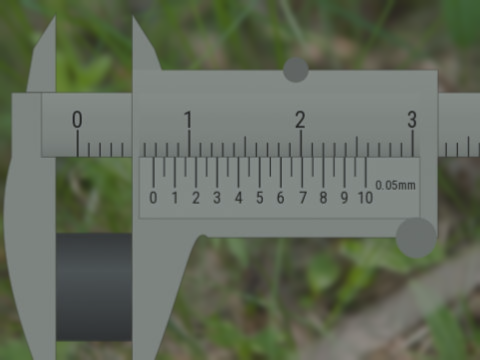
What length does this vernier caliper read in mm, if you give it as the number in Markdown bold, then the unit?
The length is **6.8** mm
